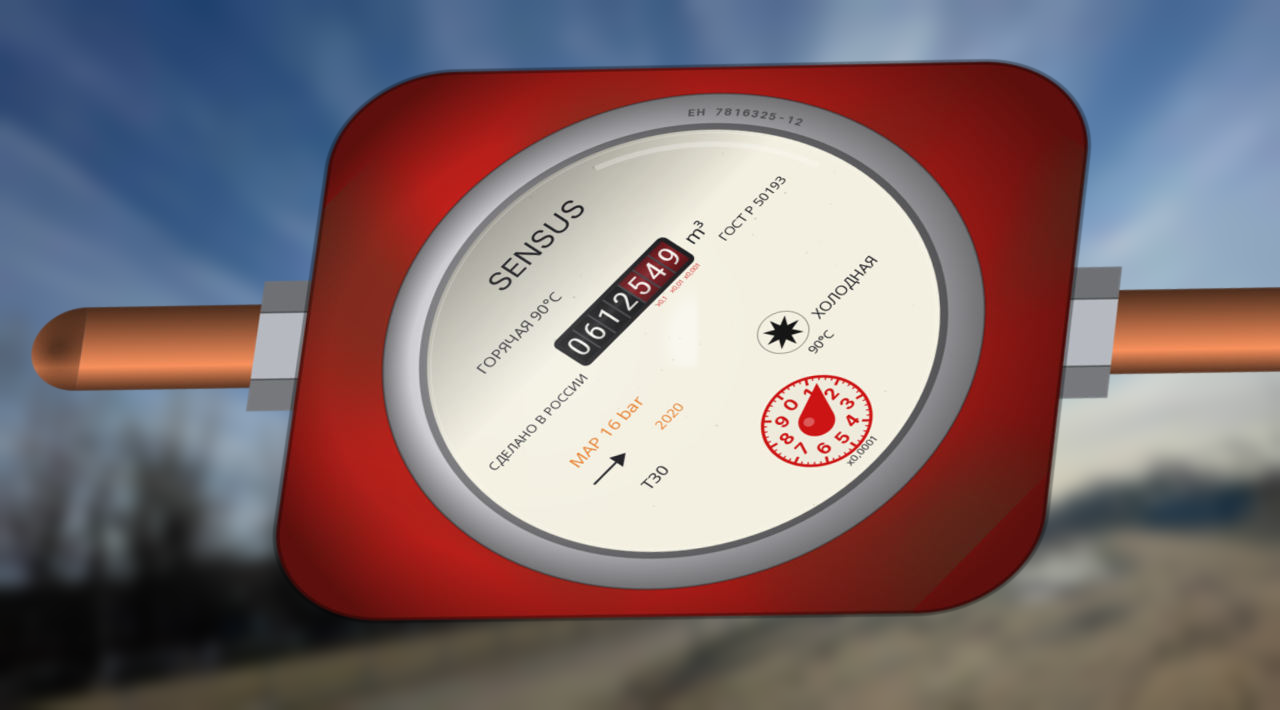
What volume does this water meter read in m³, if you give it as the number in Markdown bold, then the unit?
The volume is **612.5491** m³
